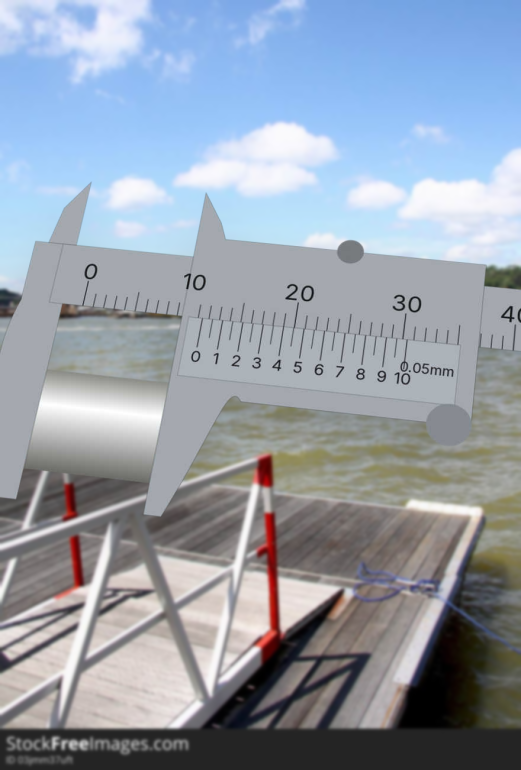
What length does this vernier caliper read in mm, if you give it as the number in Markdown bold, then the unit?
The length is **11.4** mm
